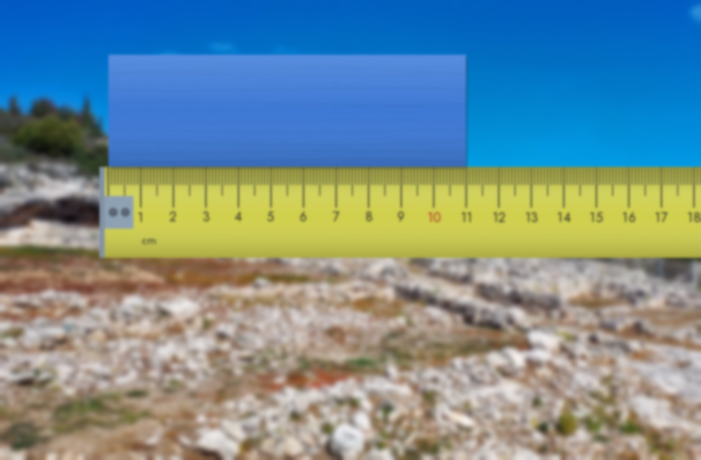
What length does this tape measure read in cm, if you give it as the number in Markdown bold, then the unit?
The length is **11** cm
